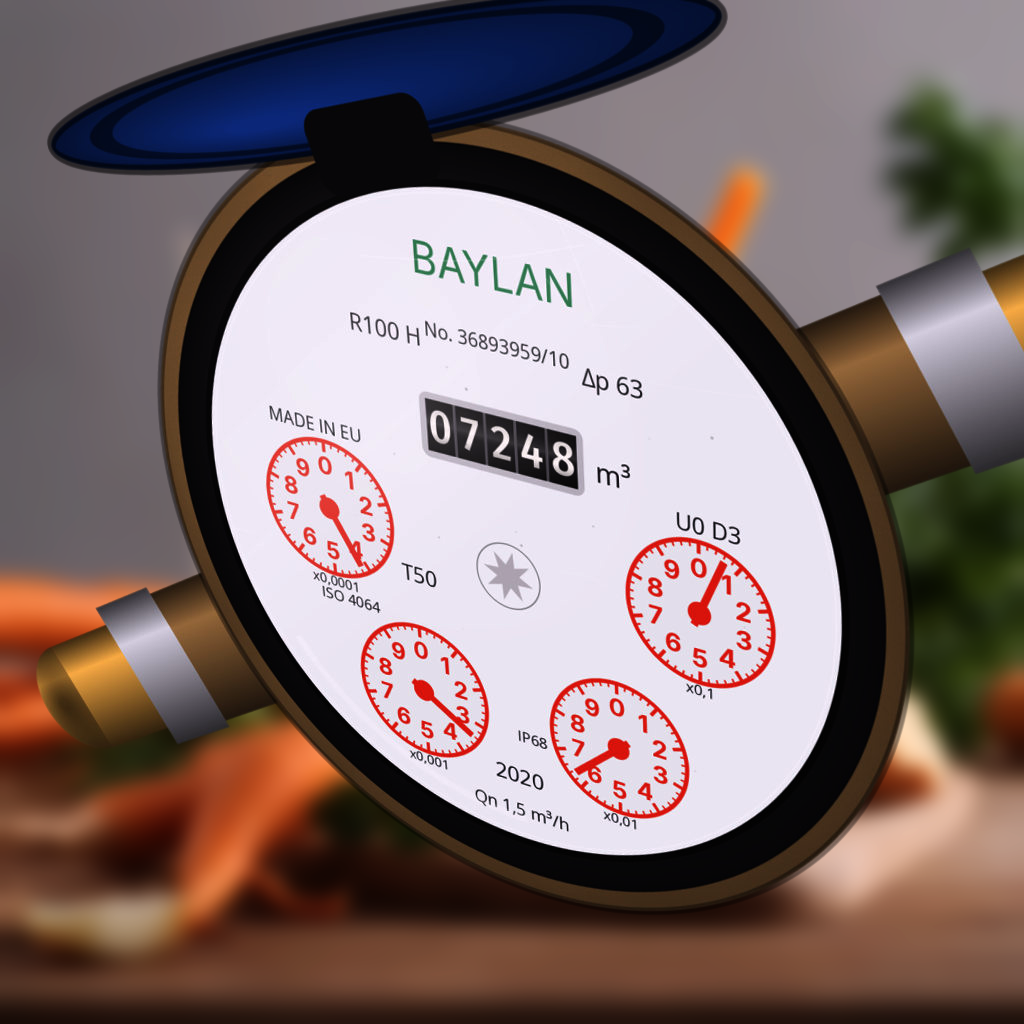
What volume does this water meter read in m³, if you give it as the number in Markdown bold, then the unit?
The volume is **7248.0634** m³
